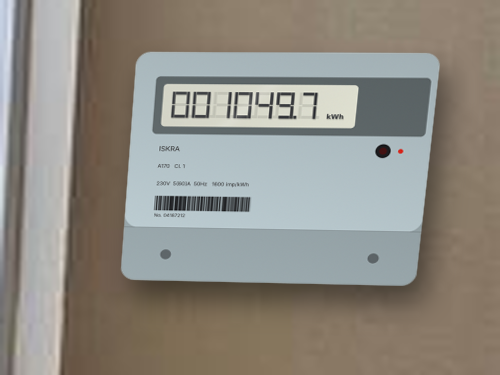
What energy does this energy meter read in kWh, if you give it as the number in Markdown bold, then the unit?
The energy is **1049.7** kWh
